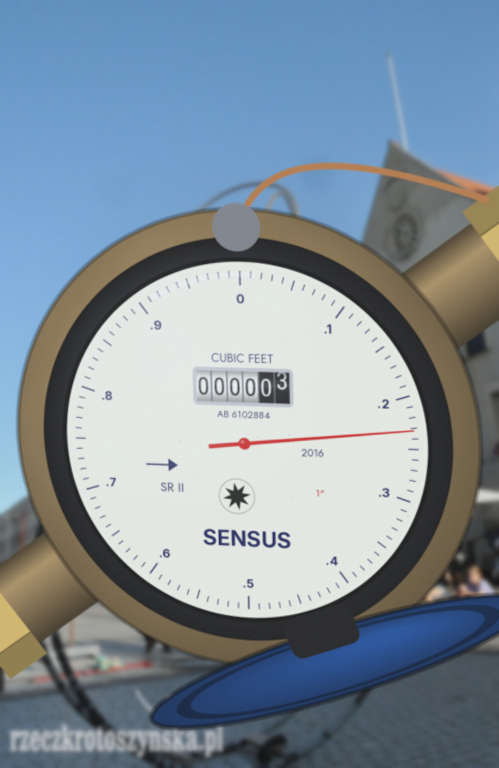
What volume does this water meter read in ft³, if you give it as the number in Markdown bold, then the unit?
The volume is **3.23** ft³
